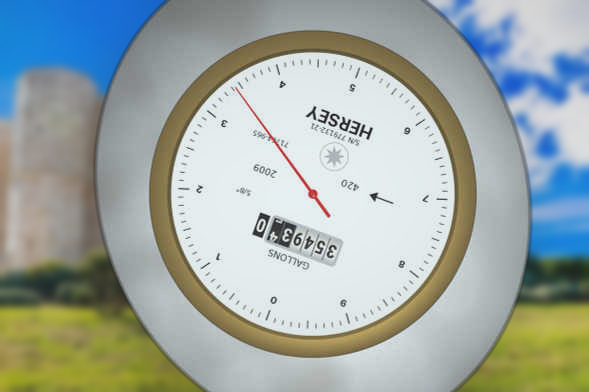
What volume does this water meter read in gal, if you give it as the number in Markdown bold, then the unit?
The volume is **3549343.4** gal
